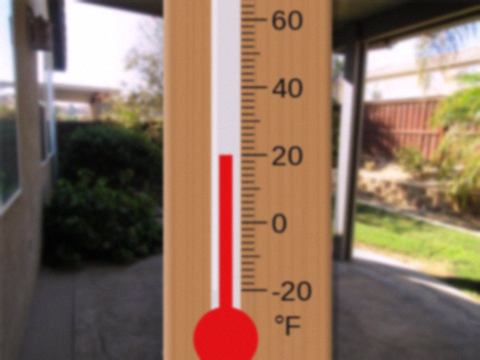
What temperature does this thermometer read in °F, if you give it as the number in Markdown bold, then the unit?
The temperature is **20** °F
